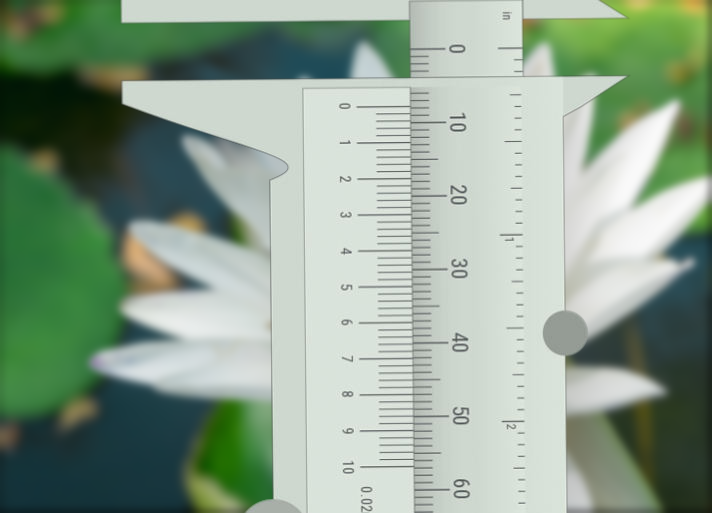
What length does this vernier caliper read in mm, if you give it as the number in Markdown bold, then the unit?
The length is **7.8** mm
